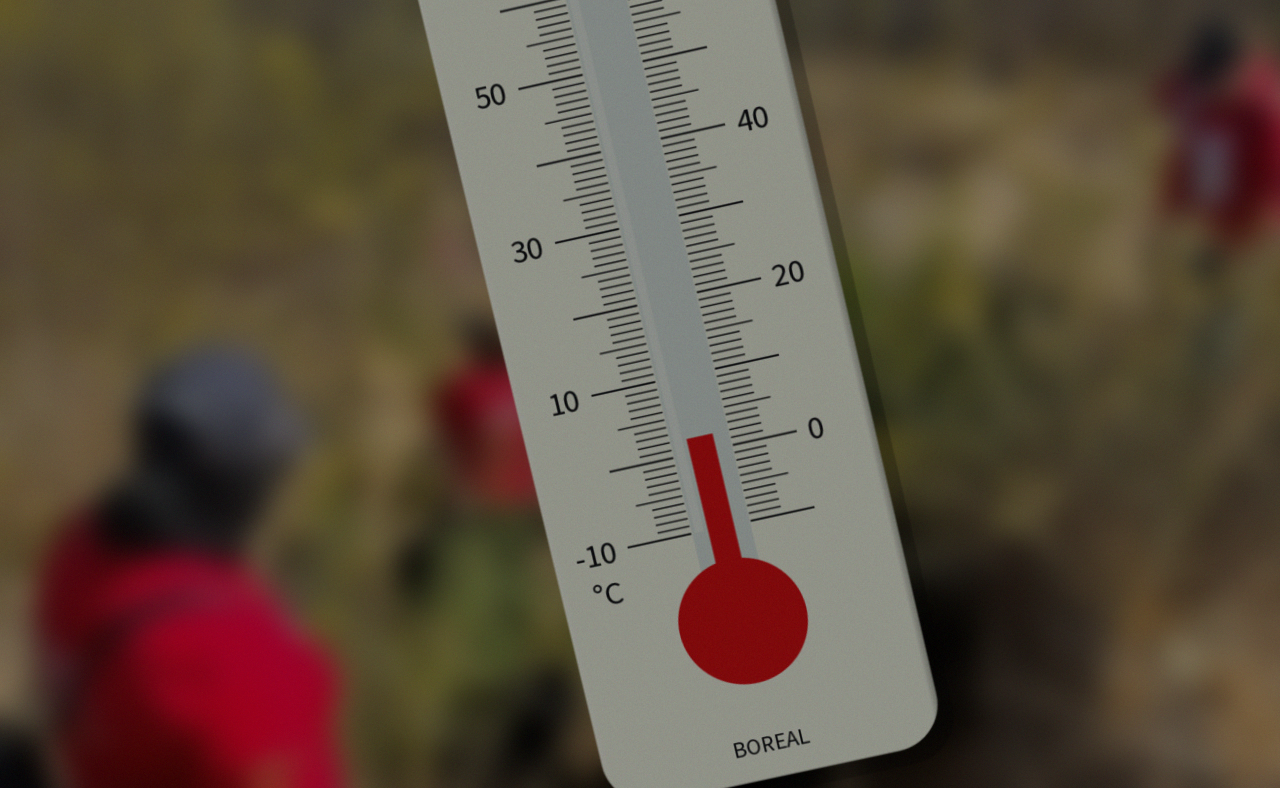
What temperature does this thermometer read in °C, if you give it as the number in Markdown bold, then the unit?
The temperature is **2** °C
